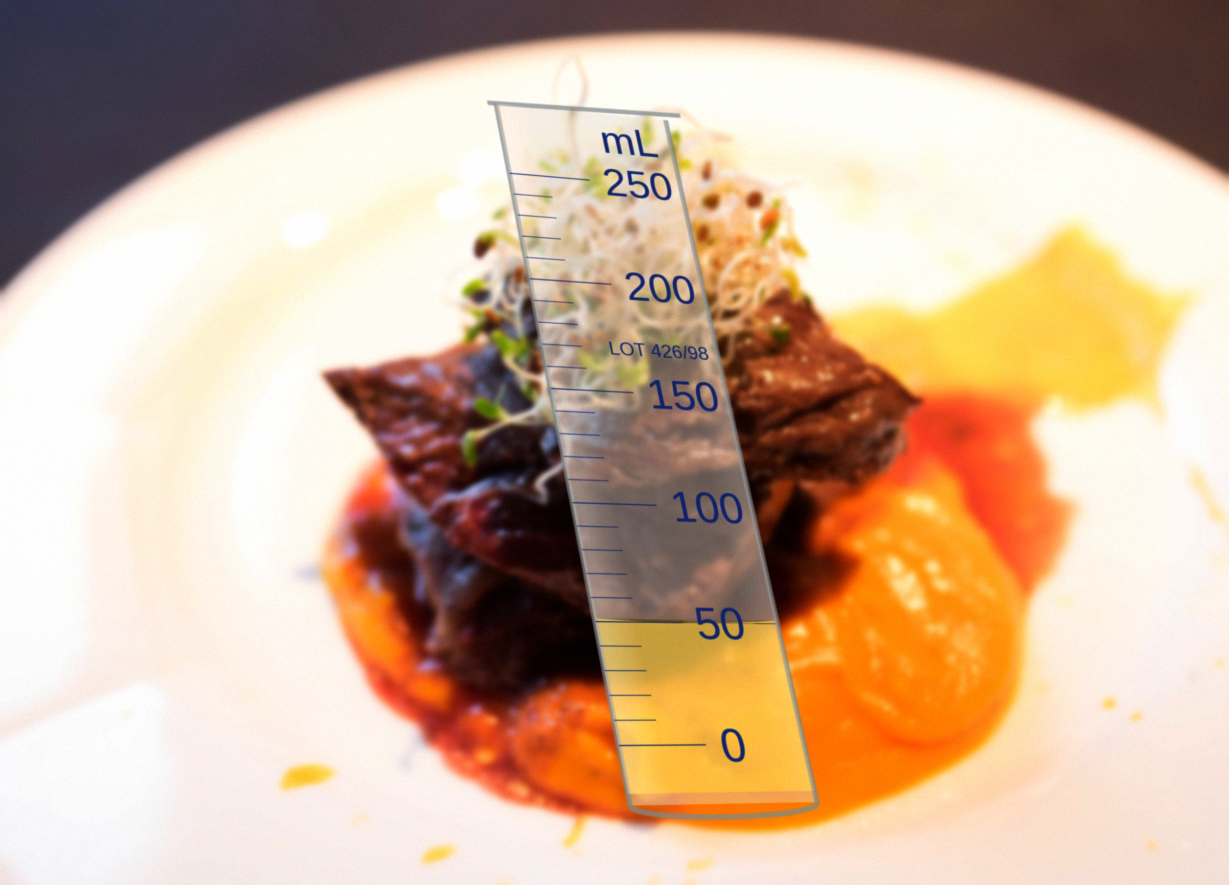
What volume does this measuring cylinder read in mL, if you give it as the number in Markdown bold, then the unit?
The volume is **50** mL
